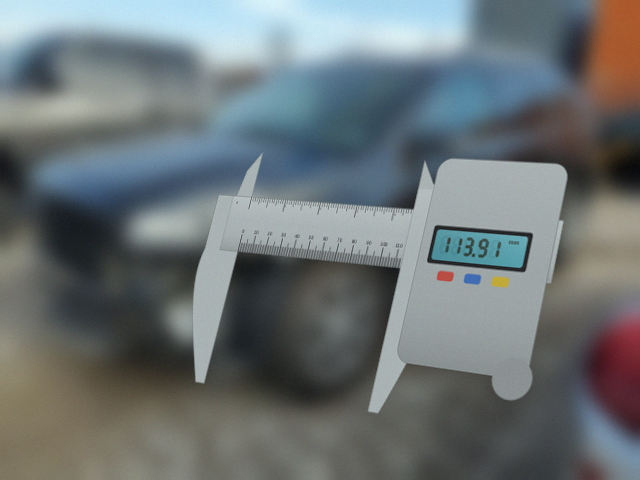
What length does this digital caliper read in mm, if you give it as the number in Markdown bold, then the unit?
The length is **113.91** mm
